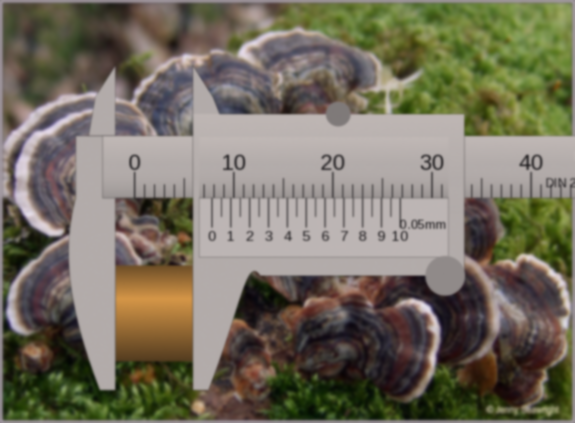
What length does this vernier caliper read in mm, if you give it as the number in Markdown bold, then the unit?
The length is **7.8** mm
